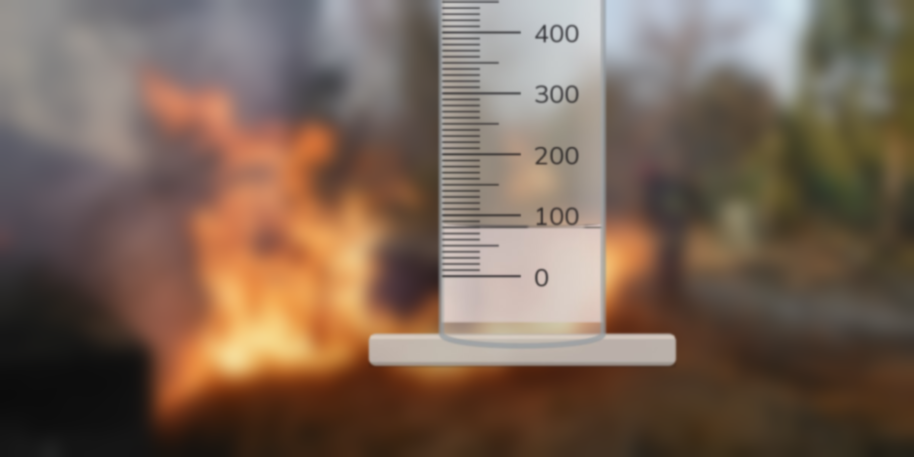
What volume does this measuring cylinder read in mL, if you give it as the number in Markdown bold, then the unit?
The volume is **80** mL
